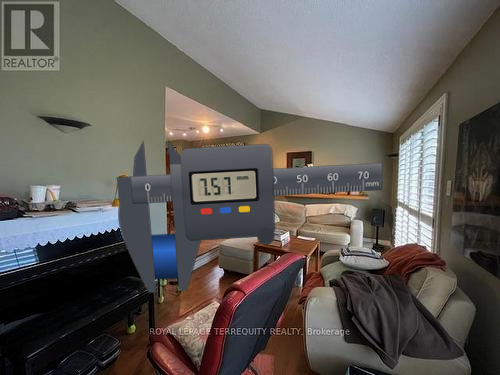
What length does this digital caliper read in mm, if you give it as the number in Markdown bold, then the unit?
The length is **7.57** mm
